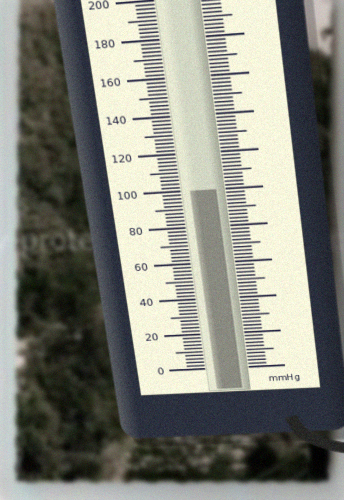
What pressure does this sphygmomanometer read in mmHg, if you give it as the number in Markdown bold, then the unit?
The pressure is **100** mmHg
